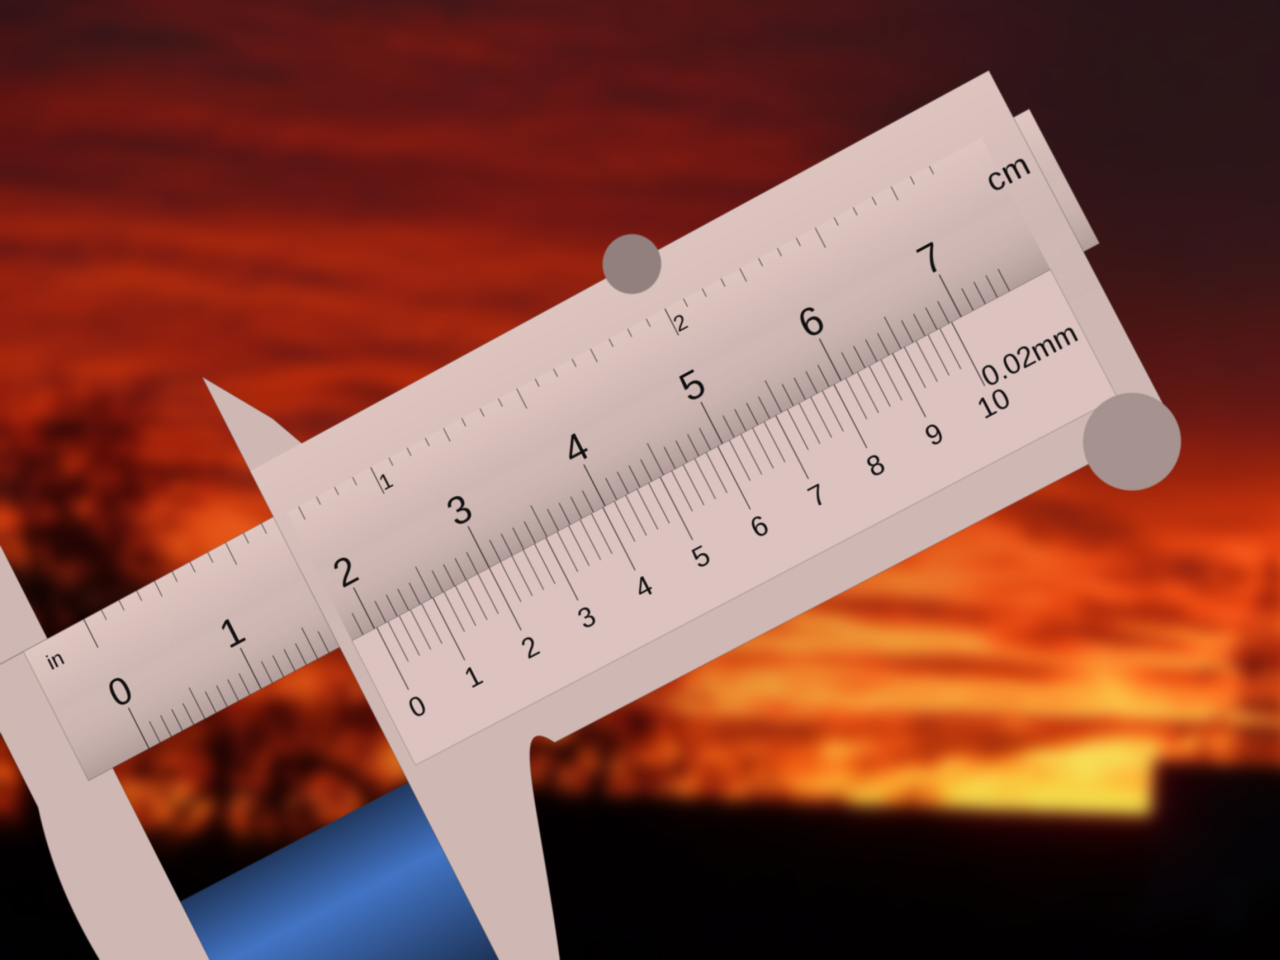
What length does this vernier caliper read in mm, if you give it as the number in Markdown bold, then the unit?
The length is **20.2** mm
